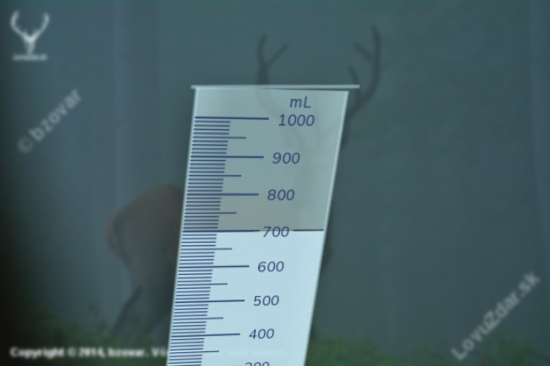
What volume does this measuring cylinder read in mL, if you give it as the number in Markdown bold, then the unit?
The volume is **700** mL
